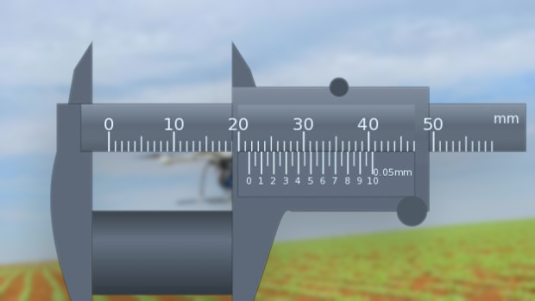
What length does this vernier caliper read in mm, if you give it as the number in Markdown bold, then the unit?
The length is **21.6** mm
